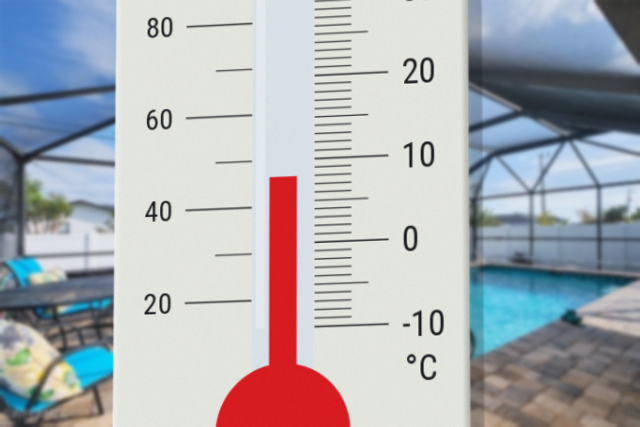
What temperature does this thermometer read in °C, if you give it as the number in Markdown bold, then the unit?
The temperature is **8** °C
